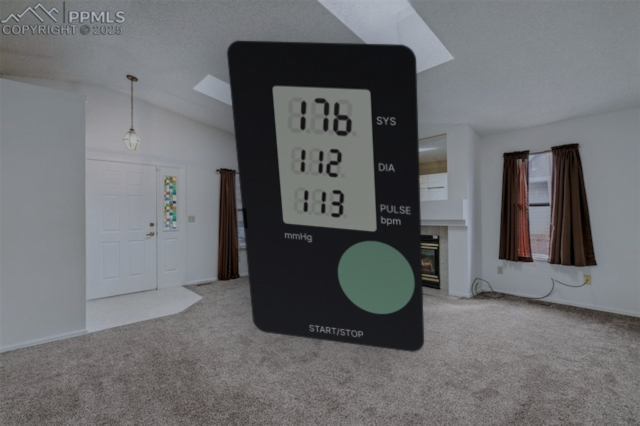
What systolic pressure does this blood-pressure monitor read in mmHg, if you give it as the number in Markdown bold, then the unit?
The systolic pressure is **176** mmHg
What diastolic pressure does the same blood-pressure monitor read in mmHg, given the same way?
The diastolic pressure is **112** mmHg
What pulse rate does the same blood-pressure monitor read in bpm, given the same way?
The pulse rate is **113** bpm
